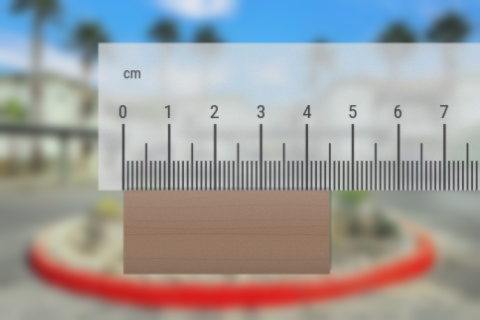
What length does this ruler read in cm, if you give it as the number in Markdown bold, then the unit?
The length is **4.5** cm
